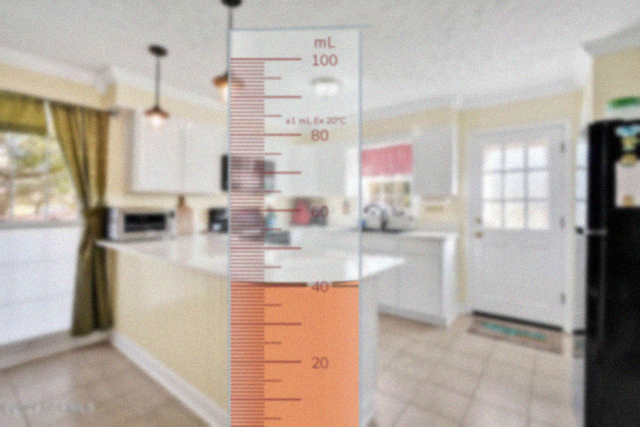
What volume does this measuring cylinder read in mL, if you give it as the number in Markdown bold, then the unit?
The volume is **40** mL
